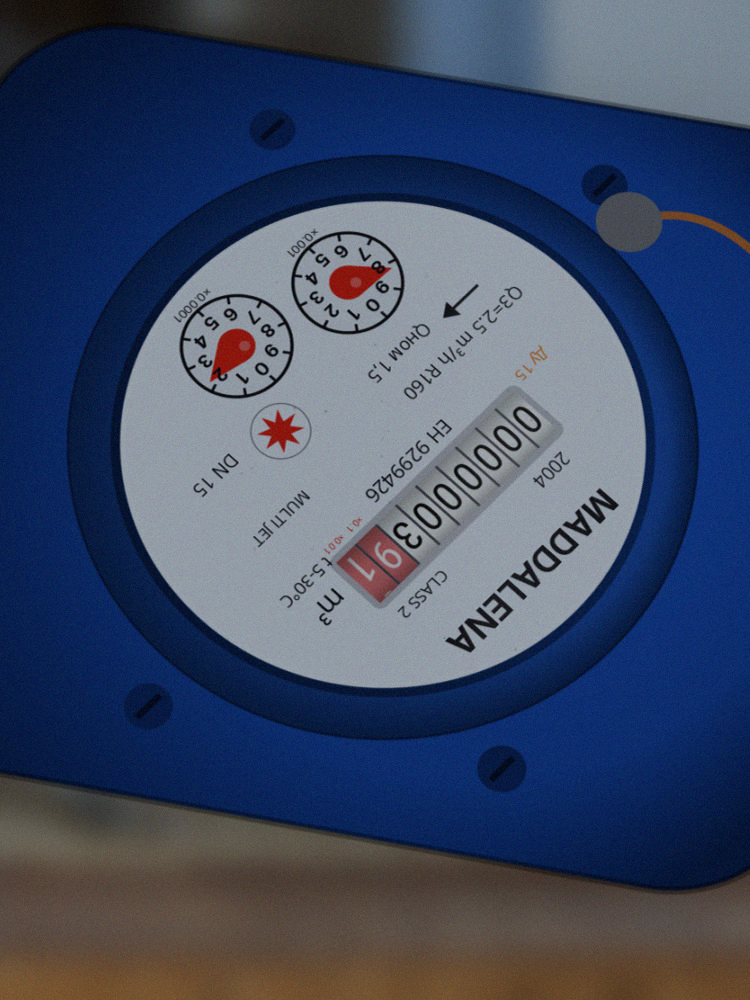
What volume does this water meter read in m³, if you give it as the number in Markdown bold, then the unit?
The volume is **3.9082** m³
